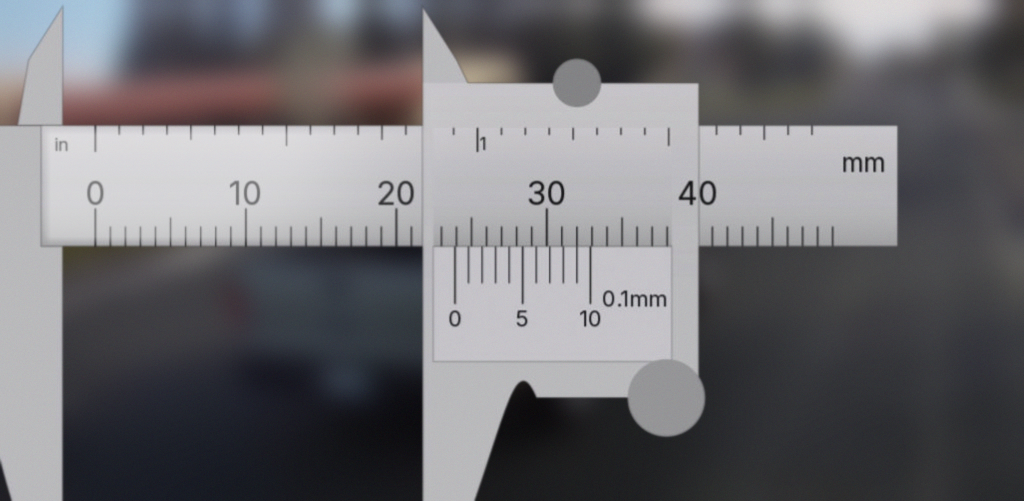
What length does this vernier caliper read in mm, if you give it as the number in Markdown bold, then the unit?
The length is **23.9** mm
